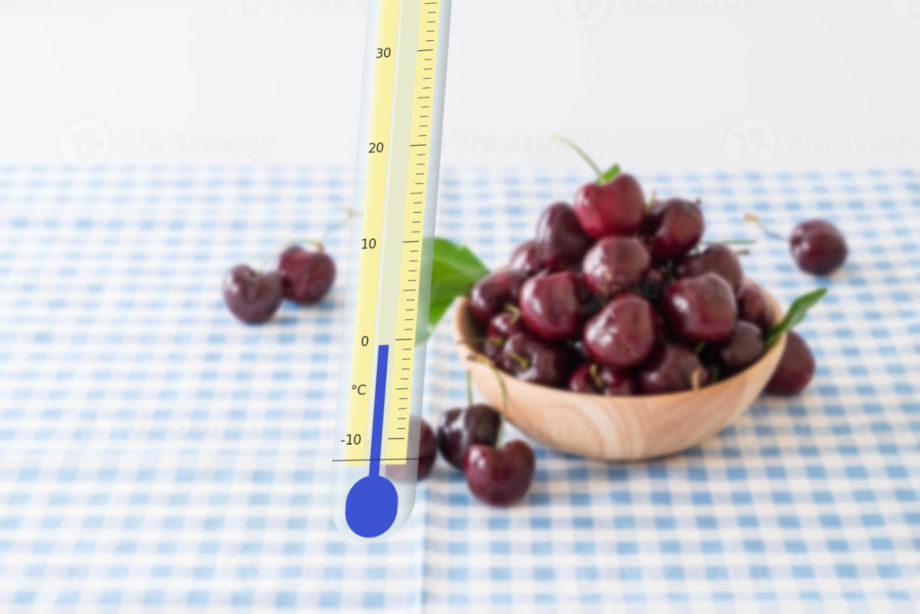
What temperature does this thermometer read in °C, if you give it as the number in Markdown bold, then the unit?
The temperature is **-0.5** °C
